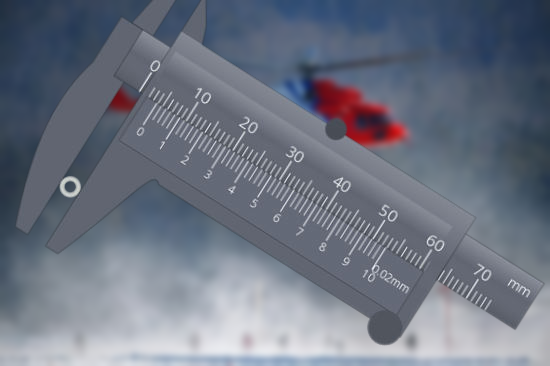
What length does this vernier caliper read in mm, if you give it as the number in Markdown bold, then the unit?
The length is **3.8** mm
